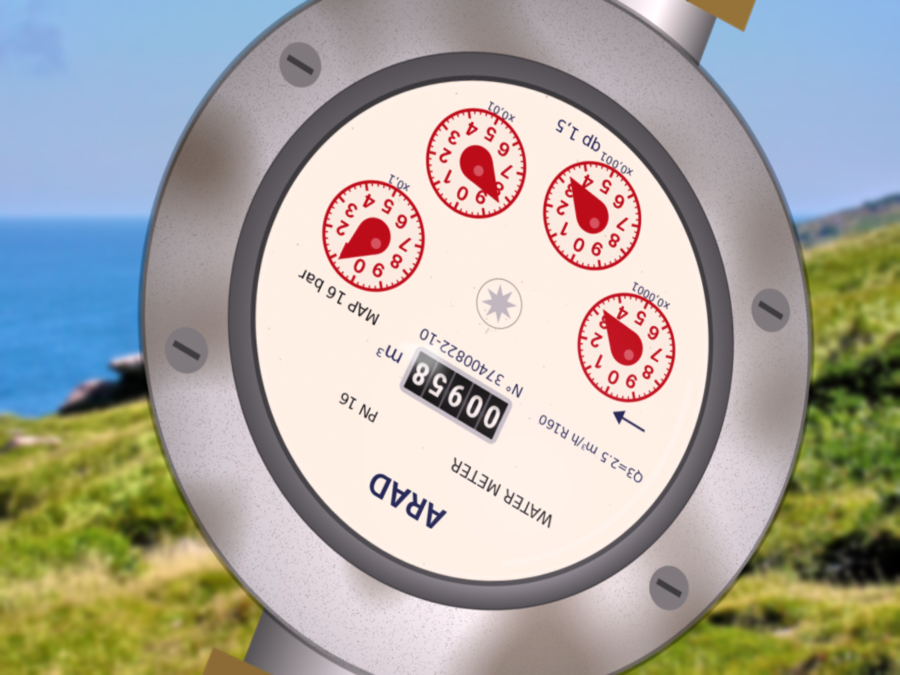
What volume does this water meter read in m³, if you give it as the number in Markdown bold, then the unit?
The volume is **958.0833** m³
